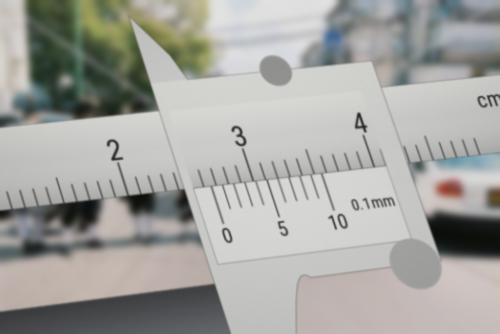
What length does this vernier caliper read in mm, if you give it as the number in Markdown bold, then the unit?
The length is **26.6** mm
